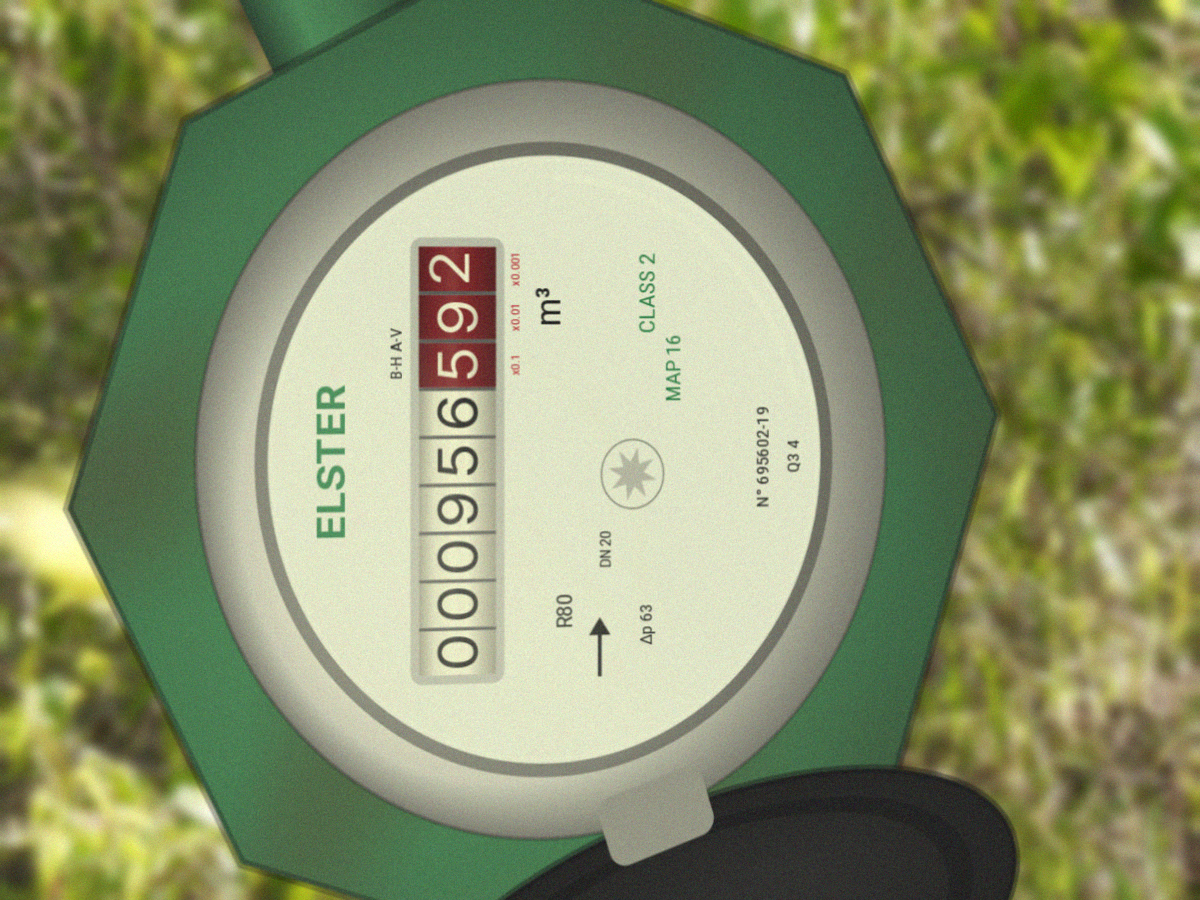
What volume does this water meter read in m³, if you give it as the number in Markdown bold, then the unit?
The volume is **956.592** m³
